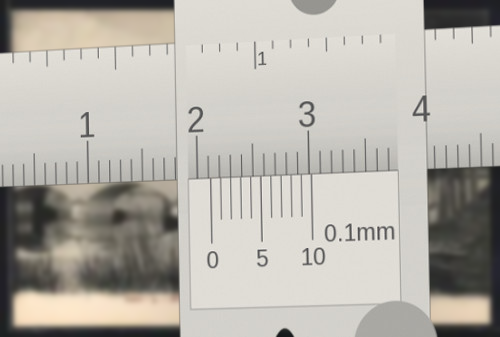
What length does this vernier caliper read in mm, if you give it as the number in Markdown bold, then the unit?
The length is **21.2** mm
